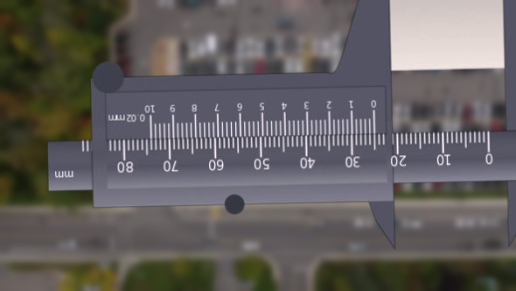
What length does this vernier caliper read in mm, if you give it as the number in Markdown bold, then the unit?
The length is **25.0** mm
